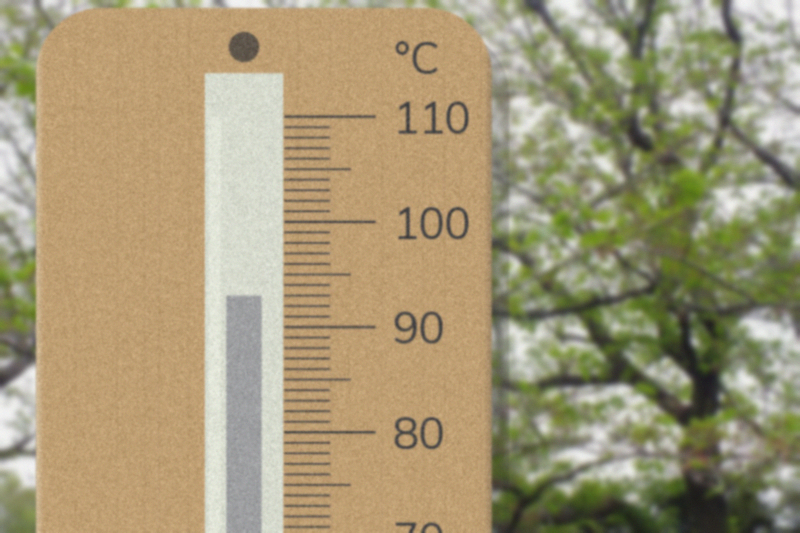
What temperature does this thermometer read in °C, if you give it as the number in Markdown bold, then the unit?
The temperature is **93** °C
